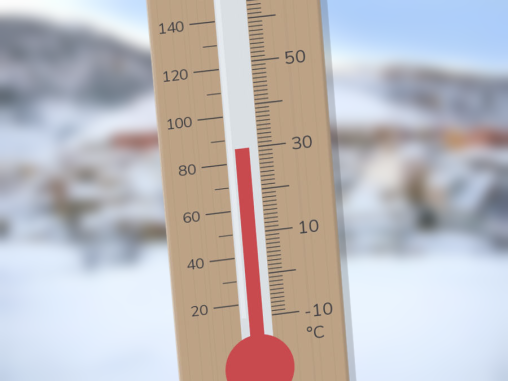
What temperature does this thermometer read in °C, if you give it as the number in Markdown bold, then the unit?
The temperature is **30** °C
